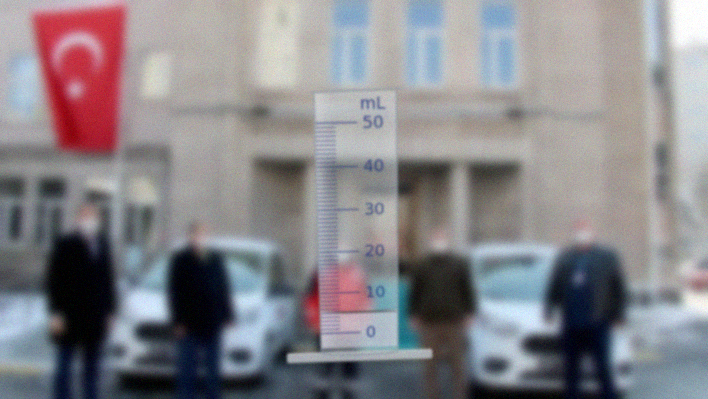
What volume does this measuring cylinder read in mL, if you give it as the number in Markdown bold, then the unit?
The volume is **5** mL
